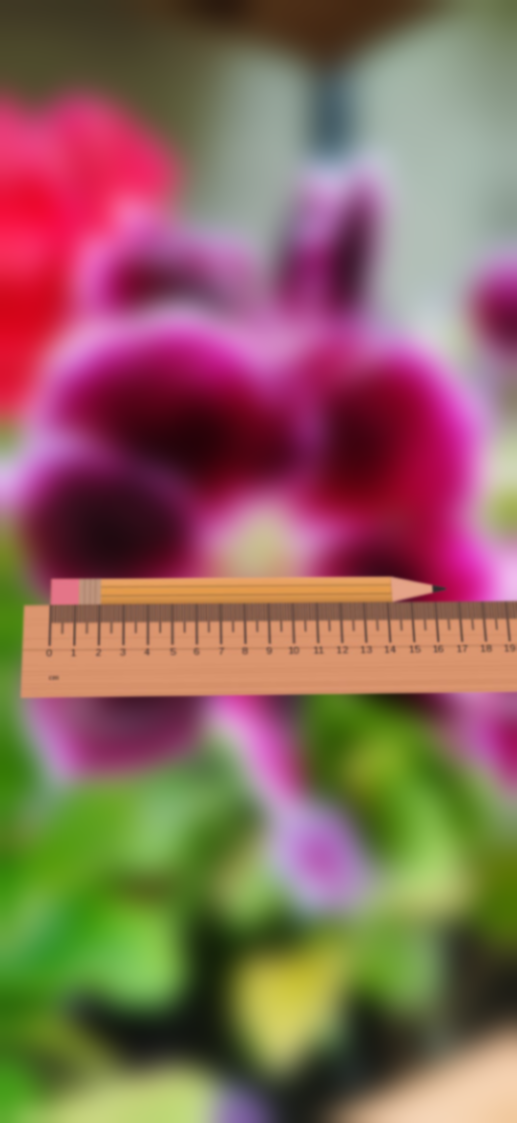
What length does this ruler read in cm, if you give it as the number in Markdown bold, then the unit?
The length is **16.5** cm
